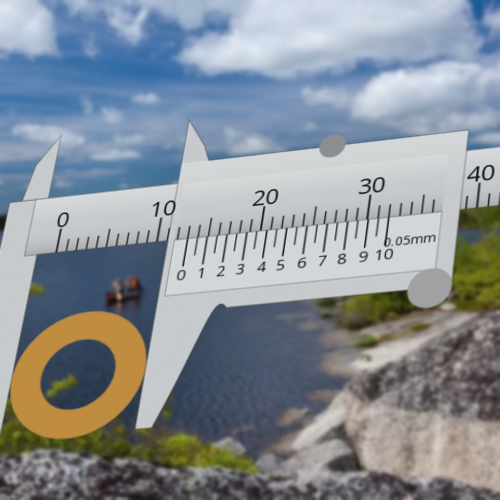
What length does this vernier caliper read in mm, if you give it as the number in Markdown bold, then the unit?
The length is **13.0** mm
